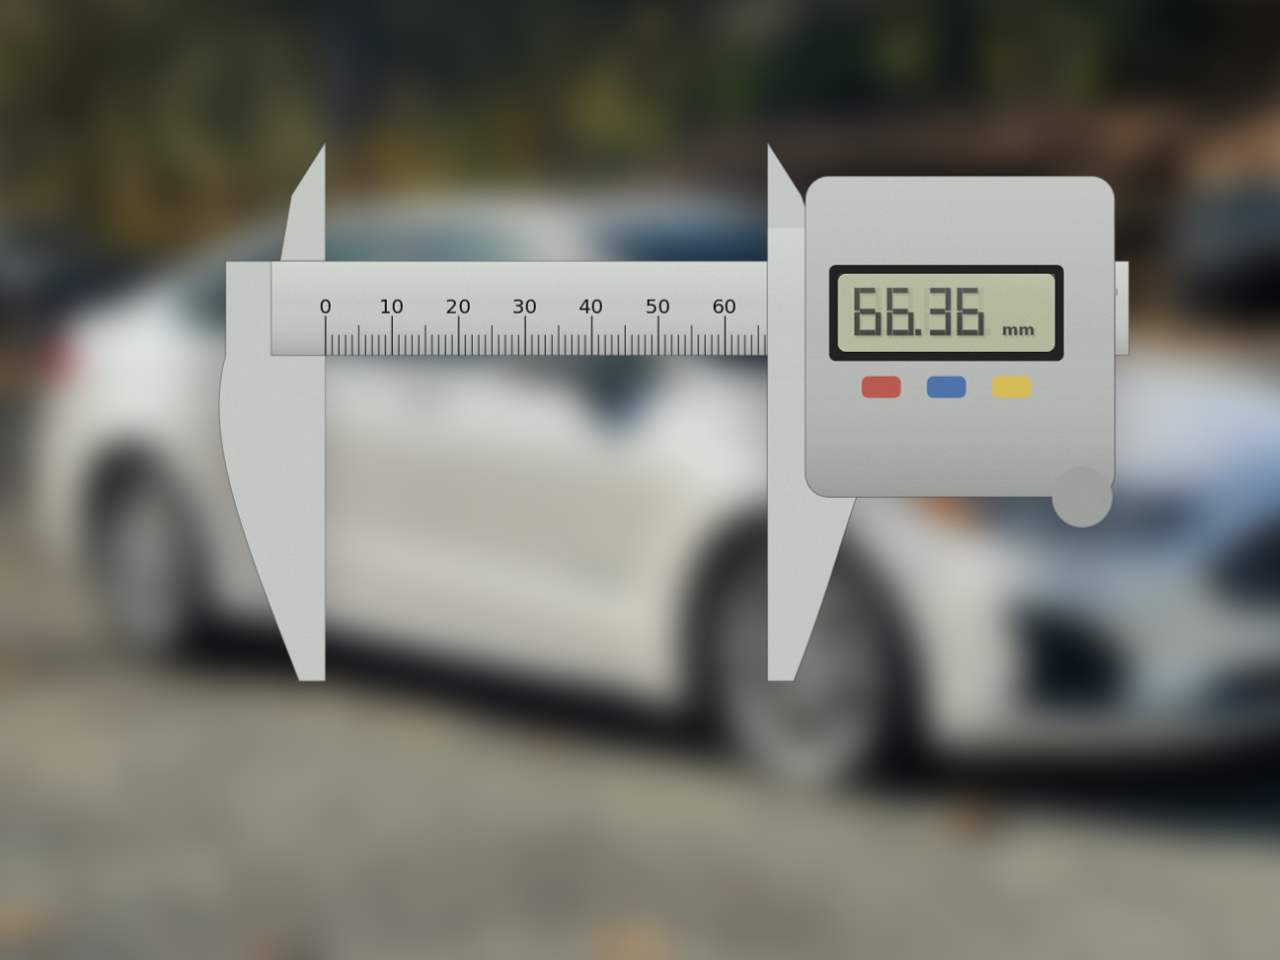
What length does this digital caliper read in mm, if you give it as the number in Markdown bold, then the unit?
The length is **66.36** mm
